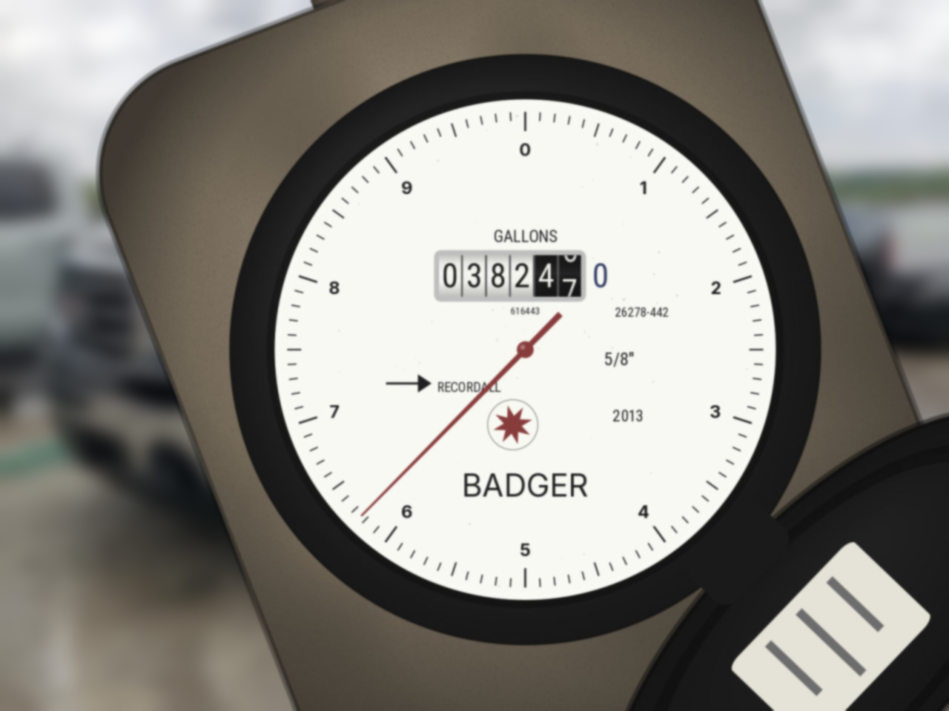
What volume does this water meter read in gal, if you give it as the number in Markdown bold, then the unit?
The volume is **382466.2** gal
